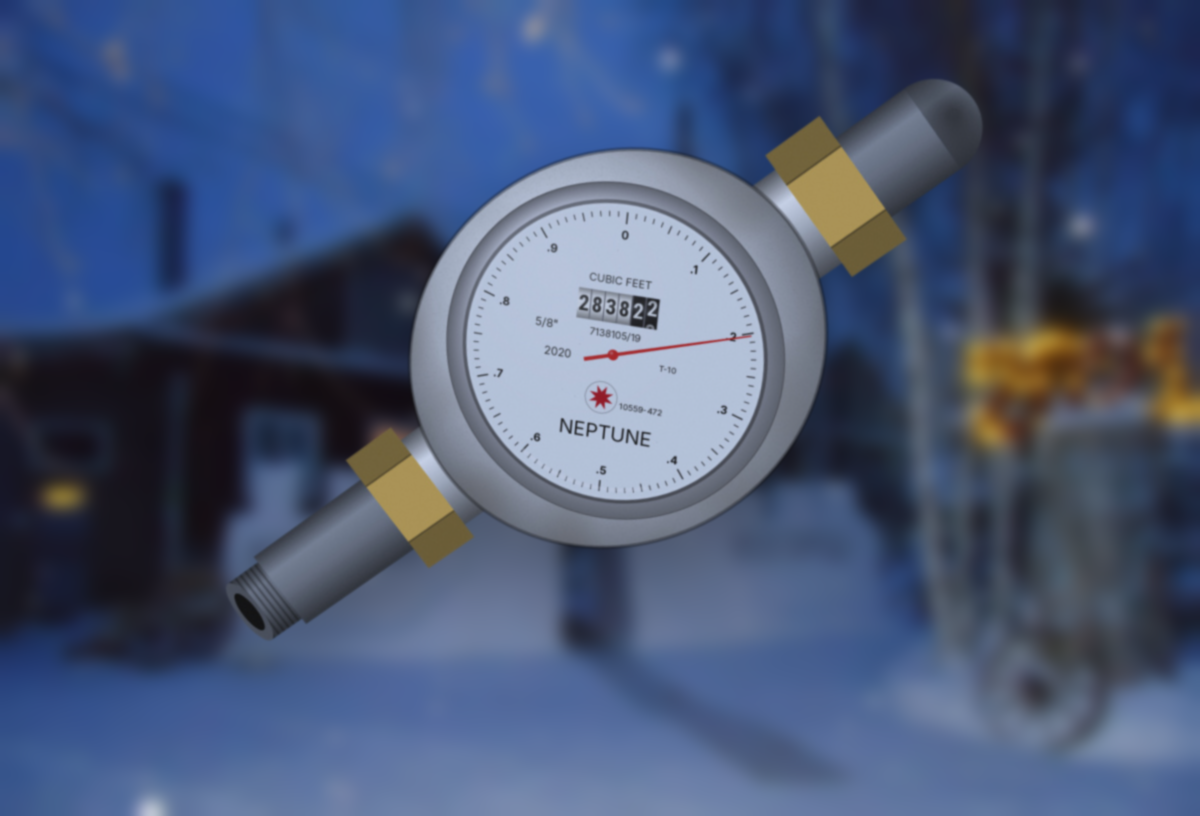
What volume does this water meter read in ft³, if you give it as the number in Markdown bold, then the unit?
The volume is **283822.20** ft³
